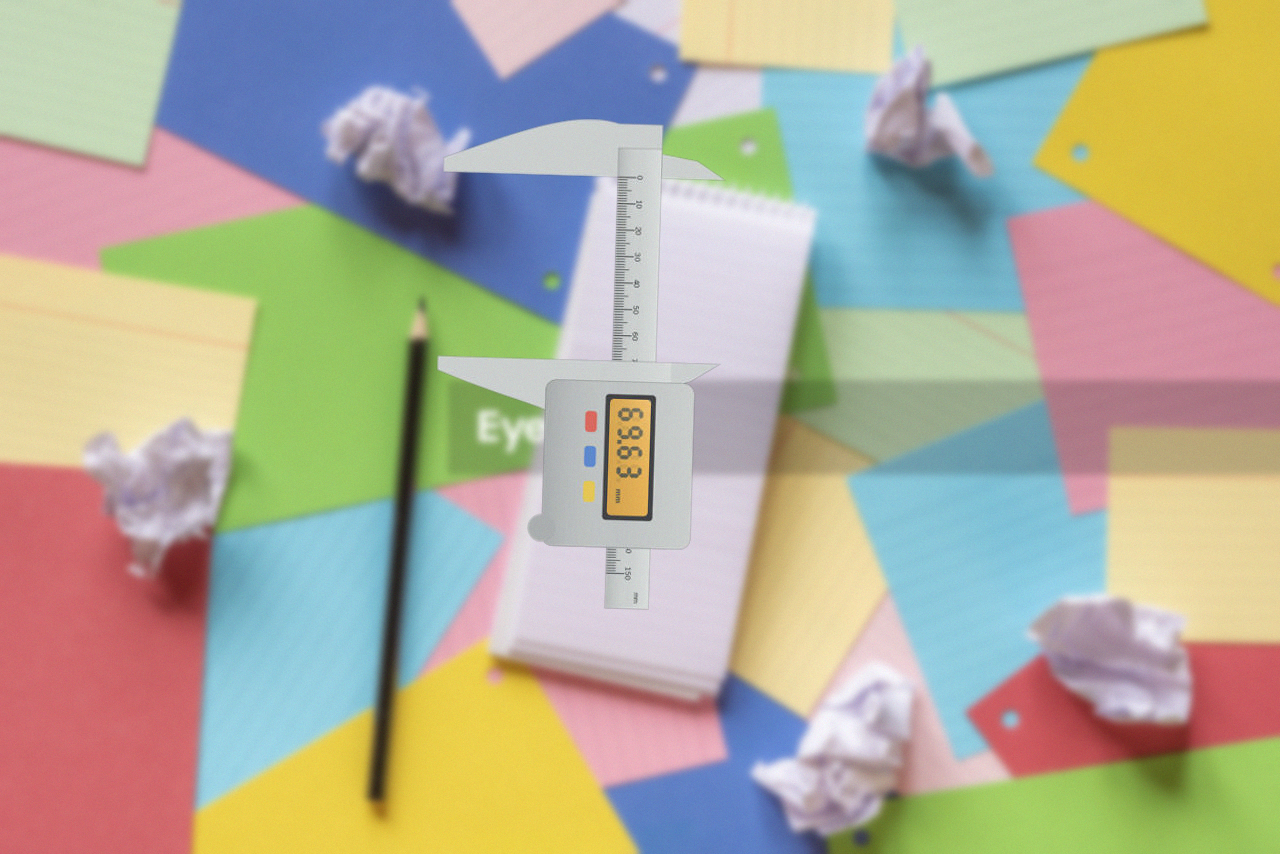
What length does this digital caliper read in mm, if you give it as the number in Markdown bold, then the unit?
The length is **69.63** mm
